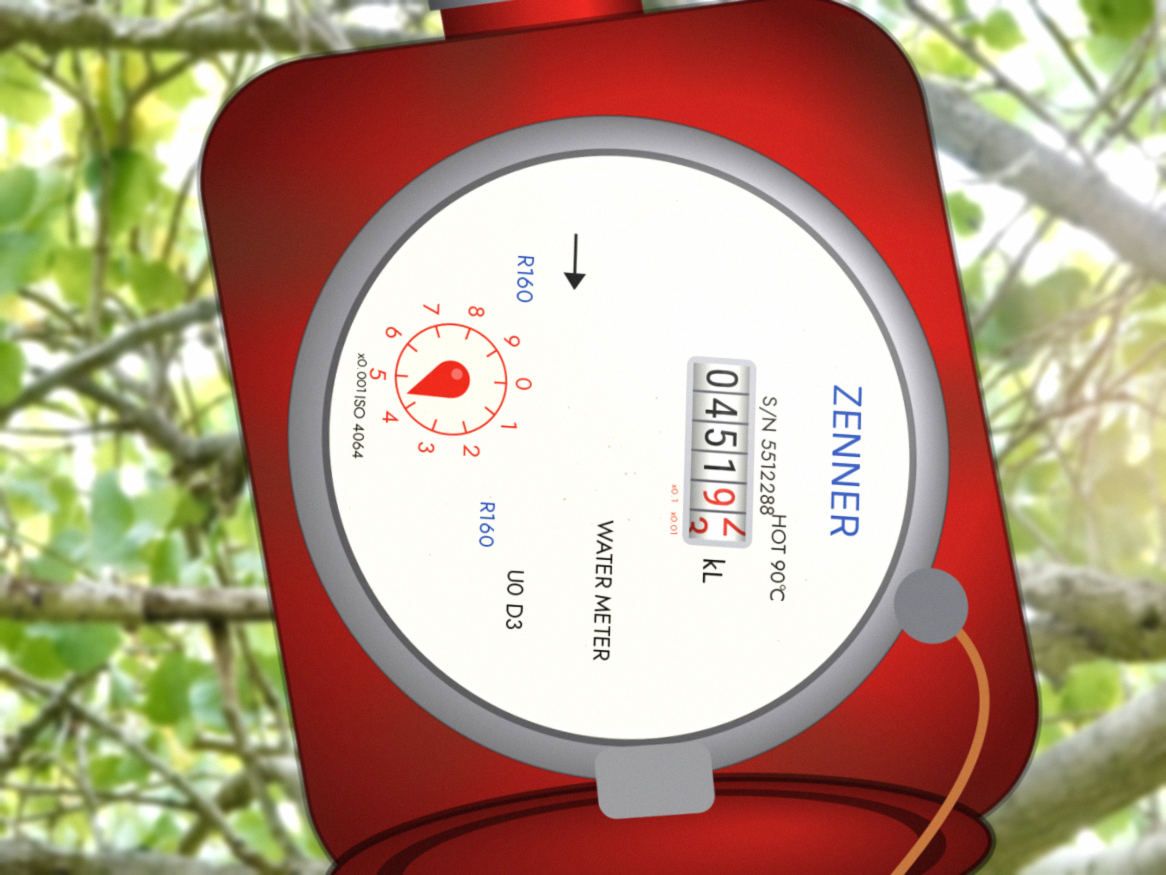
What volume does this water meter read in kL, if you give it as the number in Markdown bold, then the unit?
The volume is **451.924** kL
